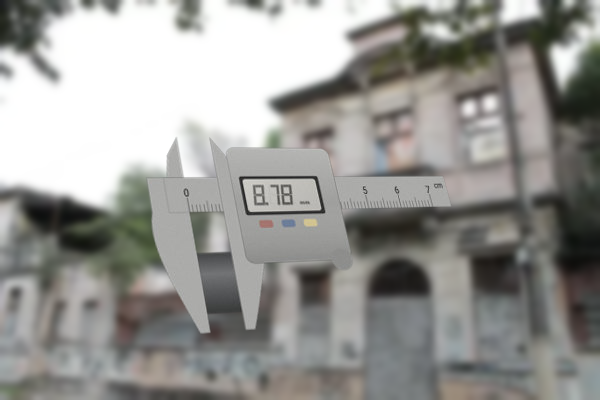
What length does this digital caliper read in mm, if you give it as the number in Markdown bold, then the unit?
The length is **8.78** mm
